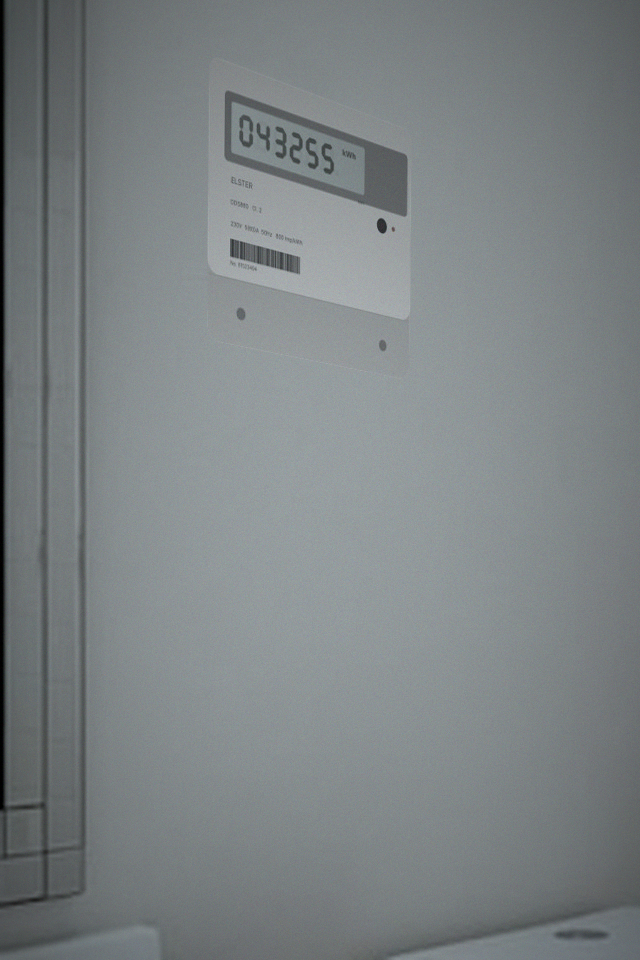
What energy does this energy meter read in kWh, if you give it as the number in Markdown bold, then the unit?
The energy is **43255** kWh
